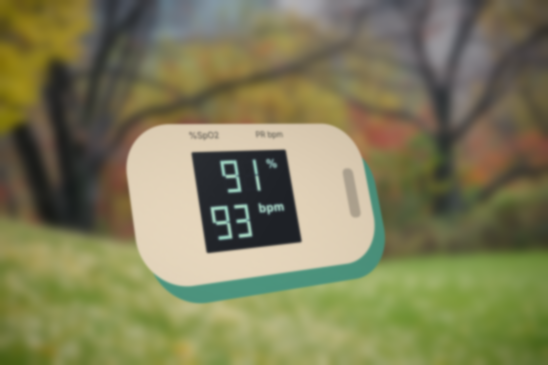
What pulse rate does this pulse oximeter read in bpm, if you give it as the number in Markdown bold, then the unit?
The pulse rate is **93** bpm
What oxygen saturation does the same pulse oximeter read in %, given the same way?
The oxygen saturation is **91** %
